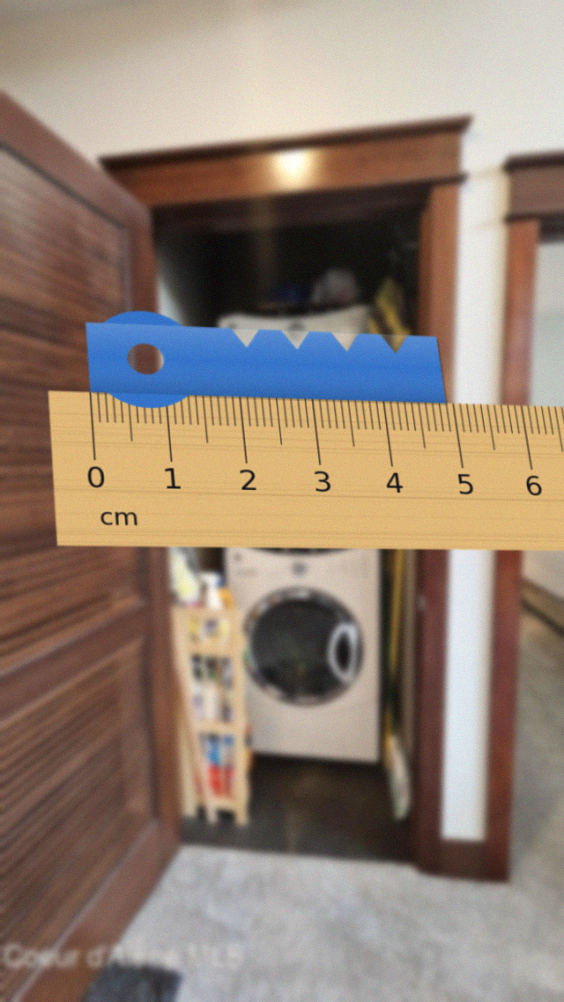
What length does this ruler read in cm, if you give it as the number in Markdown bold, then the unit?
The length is **4.9** cm
